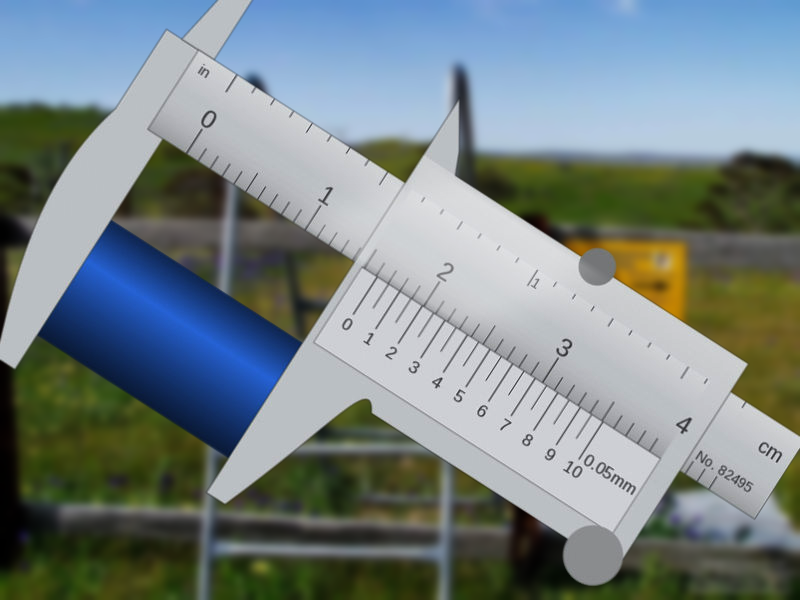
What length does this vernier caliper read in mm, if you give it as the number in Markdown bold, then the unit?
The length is **16.1** mm
